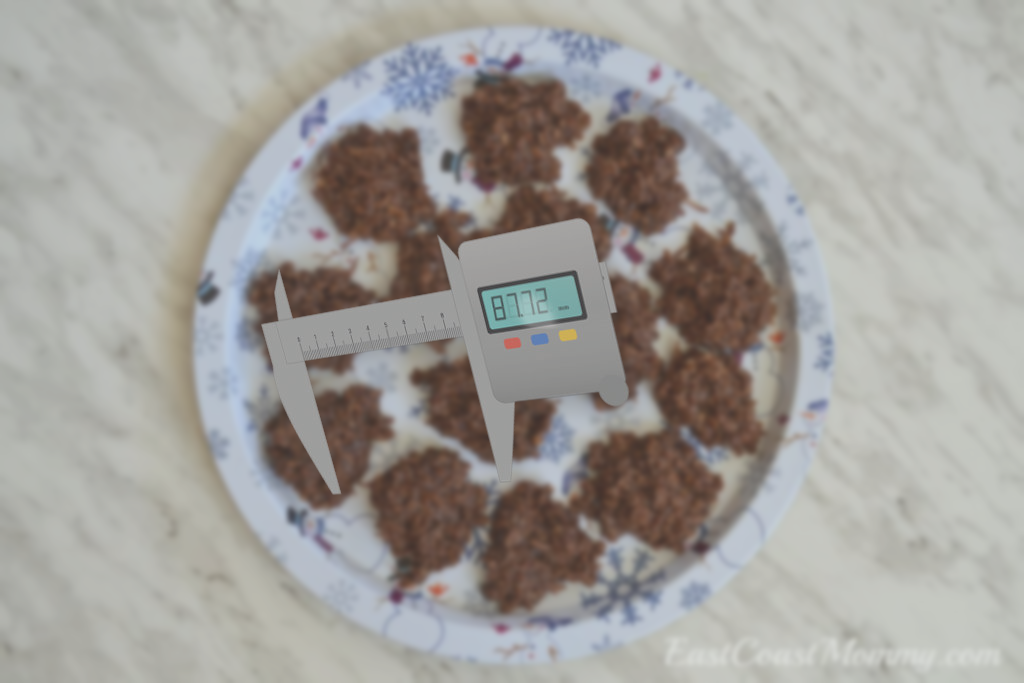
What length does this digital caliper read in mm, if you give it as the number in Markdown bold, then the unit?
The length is **87.72** mm
